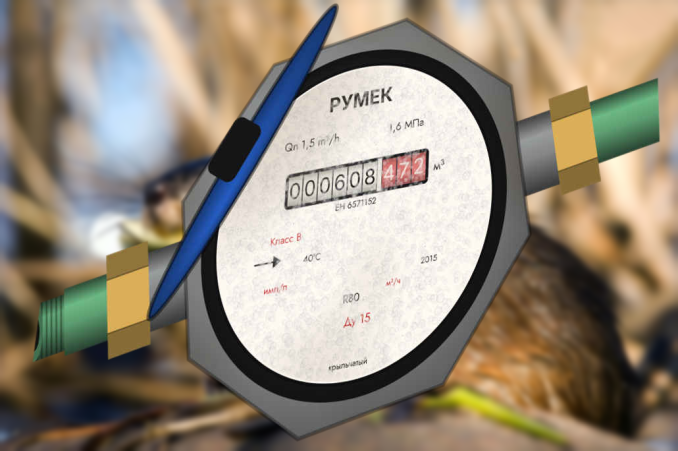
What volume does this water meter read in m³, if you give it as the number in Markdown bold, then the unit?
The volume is **608.472** m³
